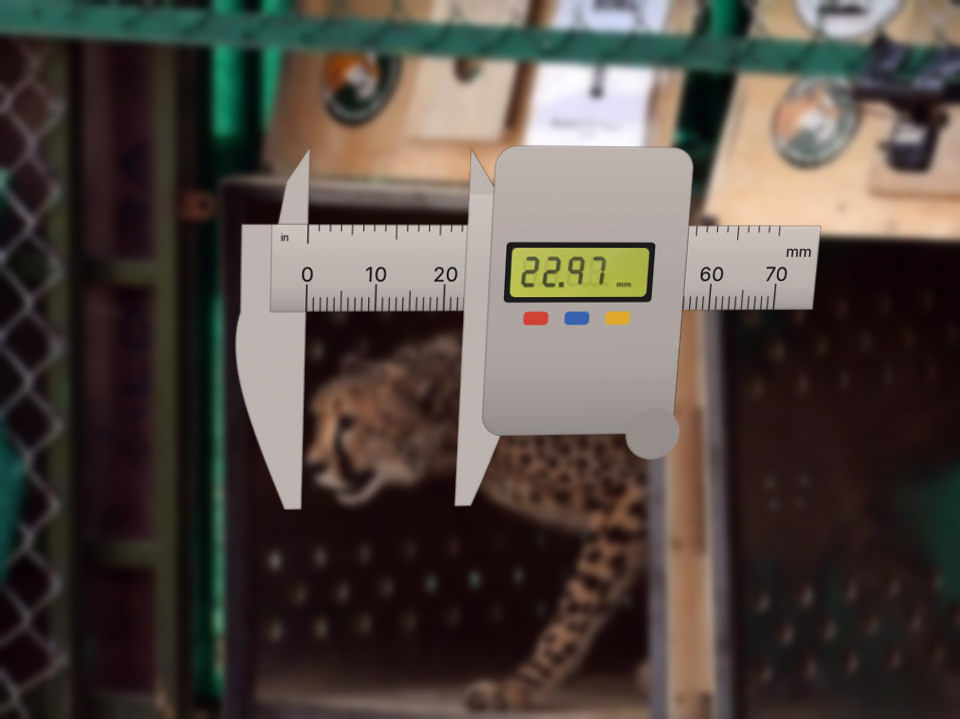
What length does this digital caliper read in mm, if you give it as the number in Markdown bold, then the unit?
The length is **22.97** mm
